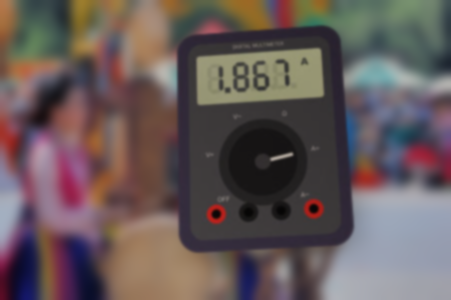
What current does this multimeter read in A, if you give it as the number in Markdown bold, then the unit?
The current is **1.867** A
